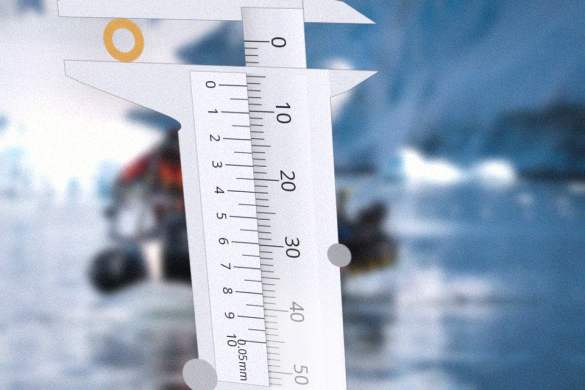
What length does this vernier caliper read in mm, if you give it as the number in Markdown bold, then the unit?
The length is **6.4** mm
